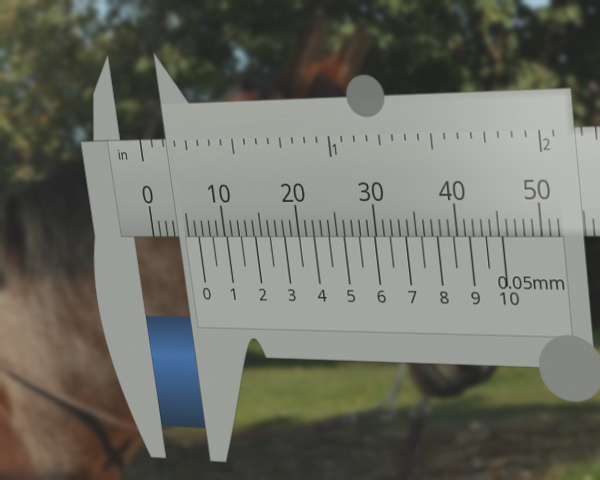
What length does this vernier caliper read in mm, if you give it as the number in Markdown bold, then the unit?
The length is **6.4** mm
